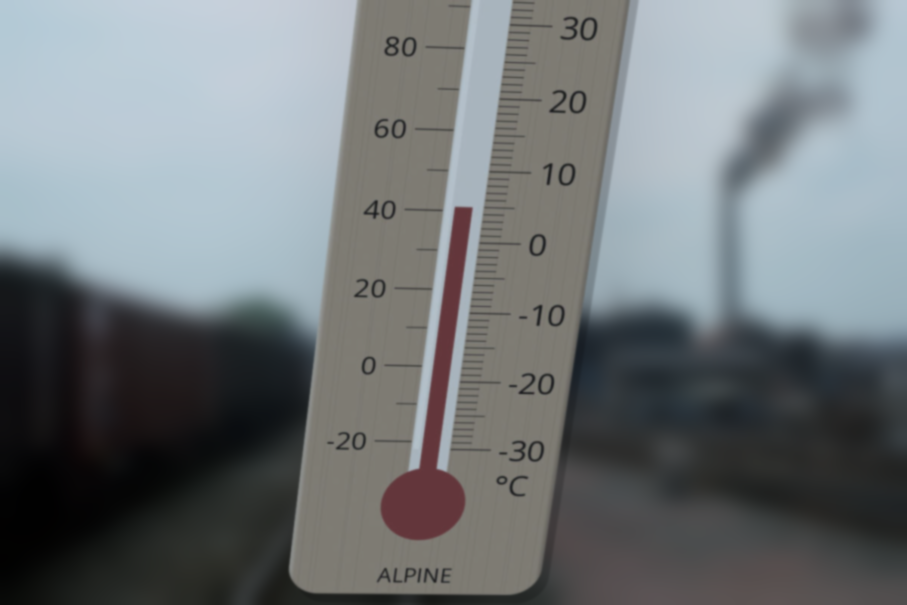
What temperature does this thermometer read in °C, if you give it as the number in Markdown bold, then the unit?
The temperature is **5** °C
